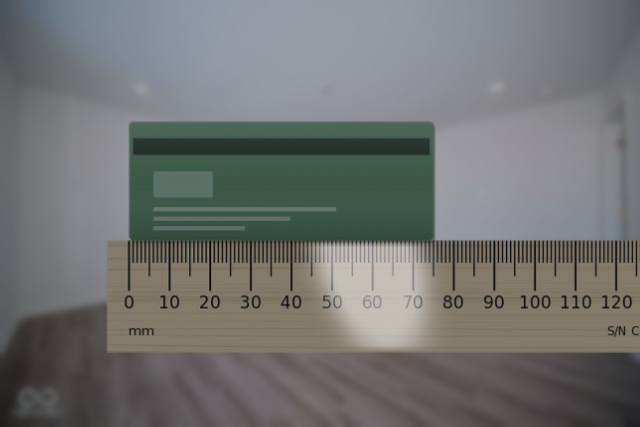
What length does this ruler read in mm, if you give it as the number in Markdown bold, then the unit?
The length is **75** mm
